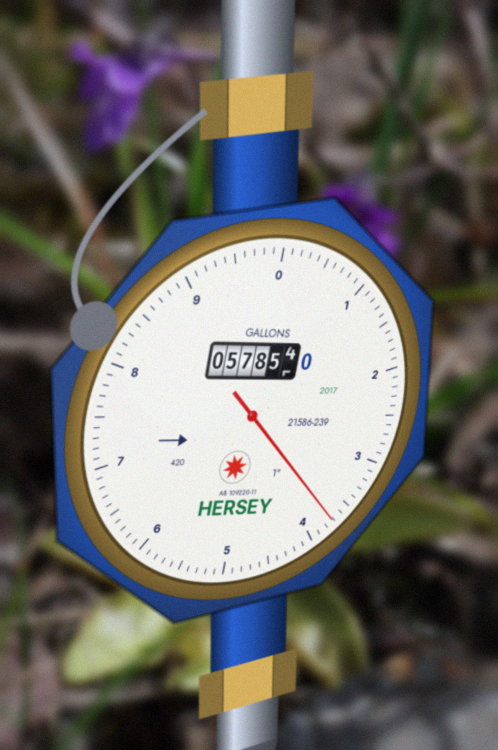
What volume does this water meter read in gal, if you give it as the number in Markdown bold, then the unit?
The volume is **578543.7** gal
